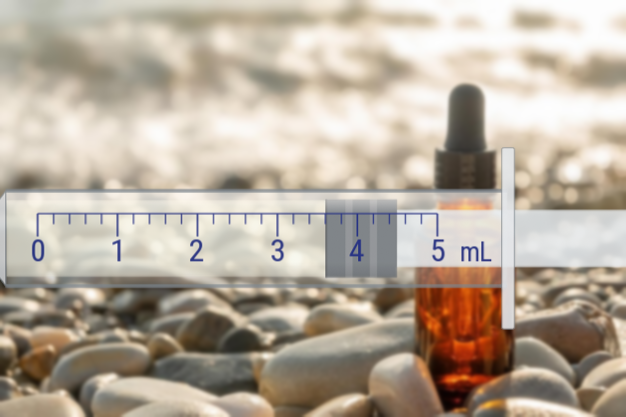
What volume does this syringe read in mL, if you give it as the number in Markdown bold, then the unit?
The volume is **3.6** mL
